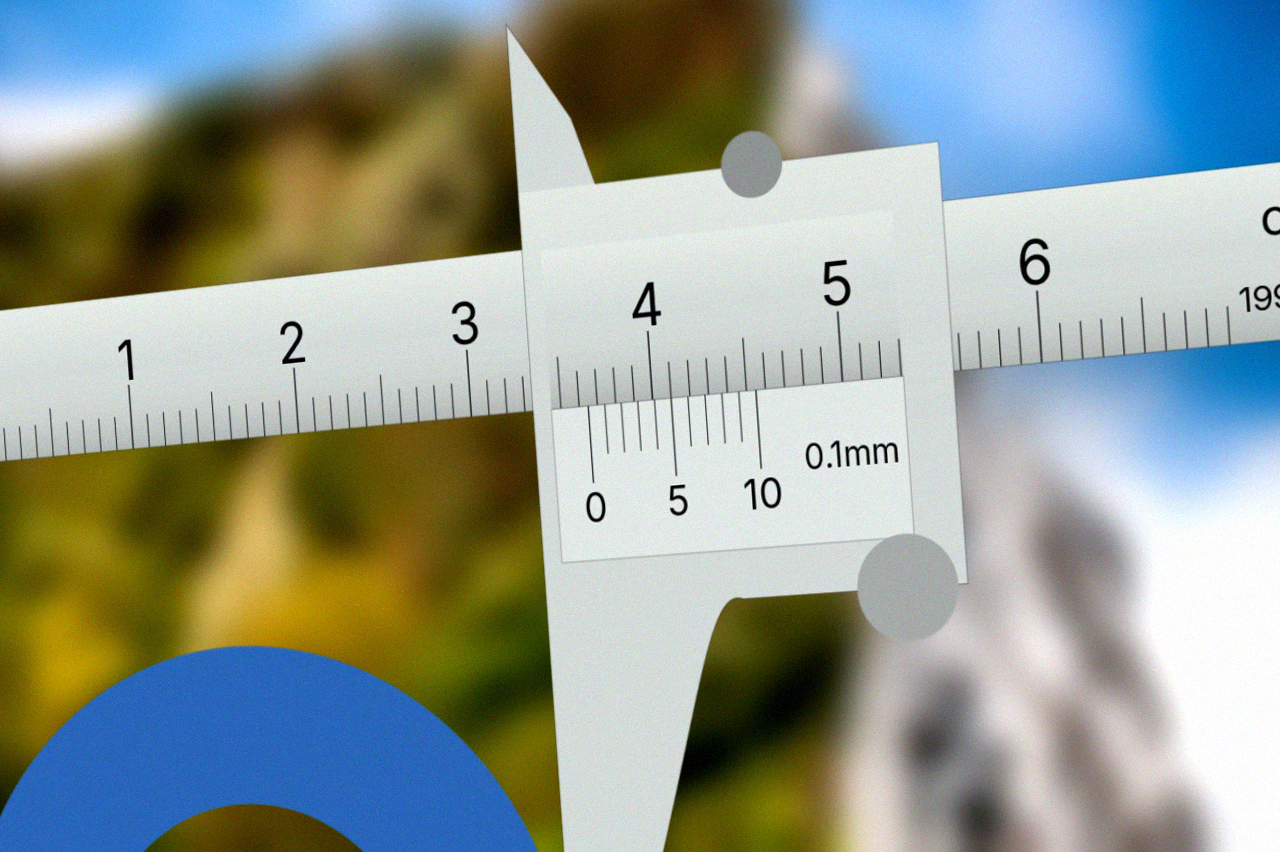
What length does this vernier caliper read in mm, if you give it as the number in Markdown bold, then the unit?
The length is **36.5** mm
